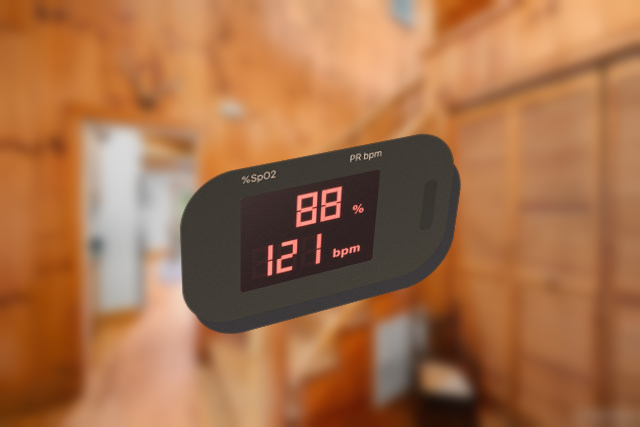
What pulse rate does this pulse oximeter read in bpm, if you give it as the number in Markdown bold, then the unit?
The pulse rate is **121** bpm
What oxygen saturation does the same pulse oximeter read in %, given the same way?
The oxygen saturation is **88** %
